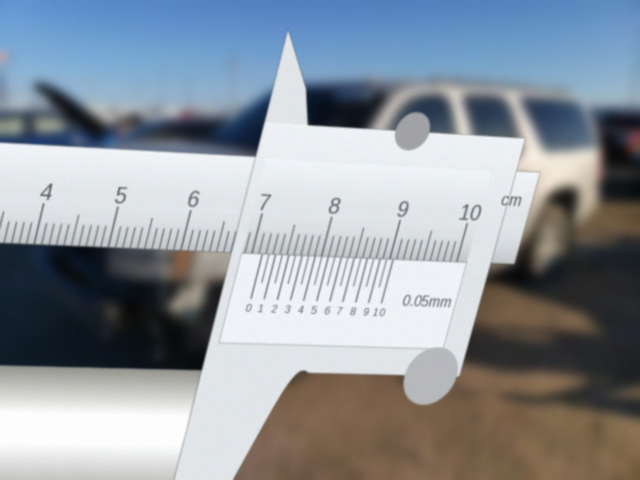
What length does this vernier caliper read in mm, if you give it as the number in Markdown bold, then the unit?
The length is **71.5** mm
